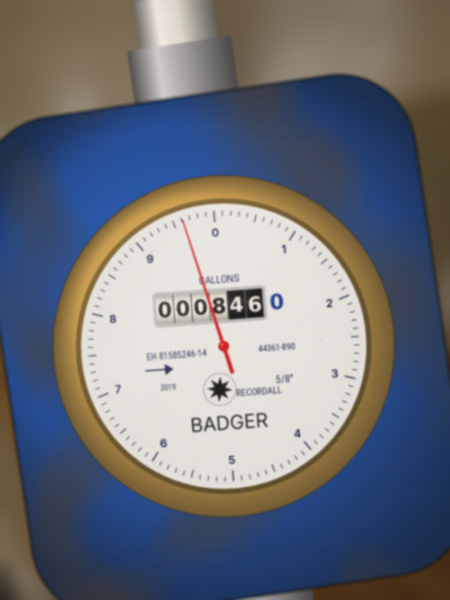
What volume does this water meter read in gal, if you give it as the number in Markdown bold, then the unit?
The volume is **8459.6** gal
